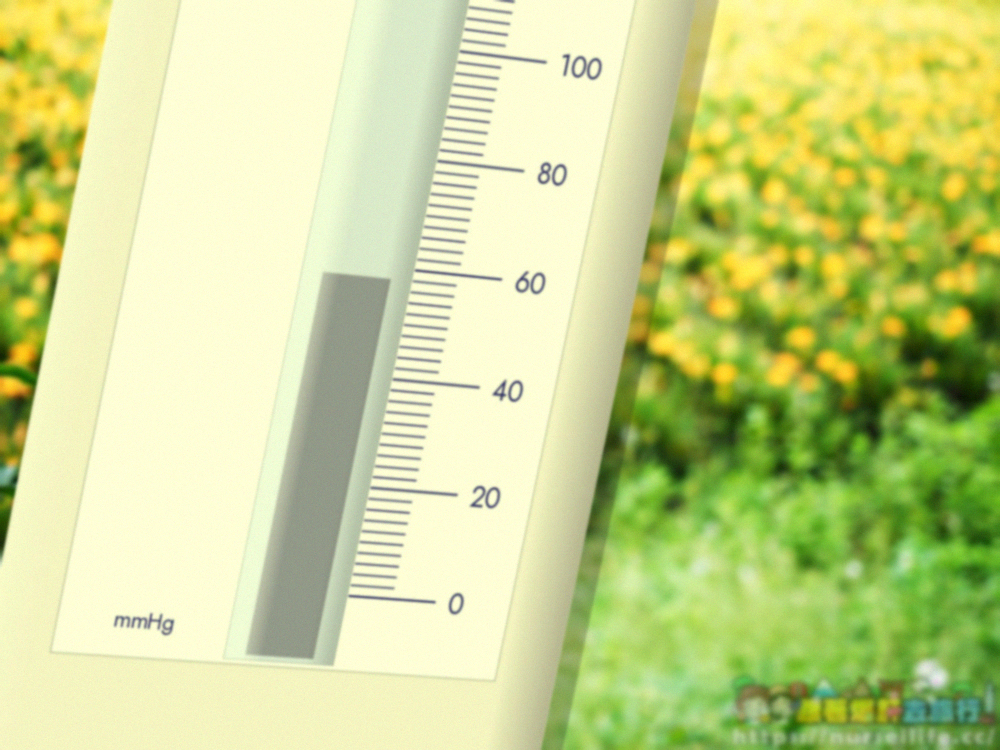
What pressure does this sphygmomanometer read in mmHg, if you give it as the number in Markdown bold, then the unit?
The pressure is **58** mmHg
